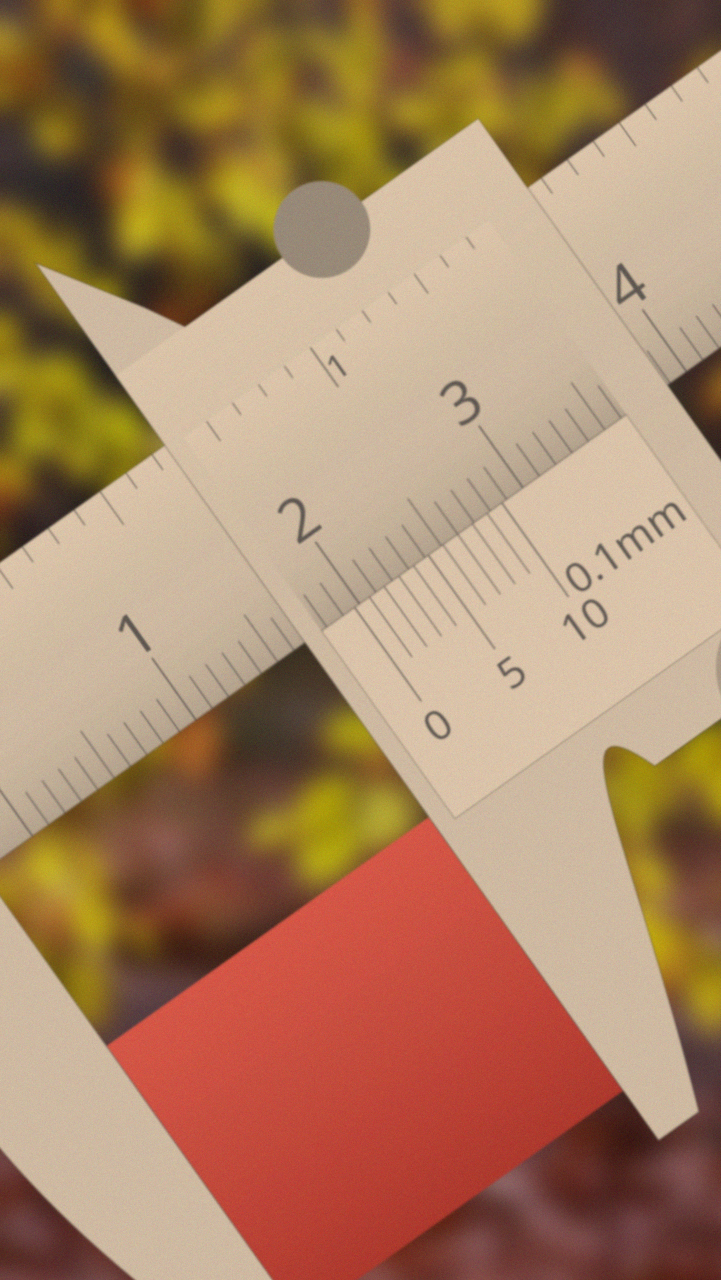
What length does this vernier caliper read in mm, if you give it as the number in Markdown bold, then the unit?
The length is **19.7** mm
